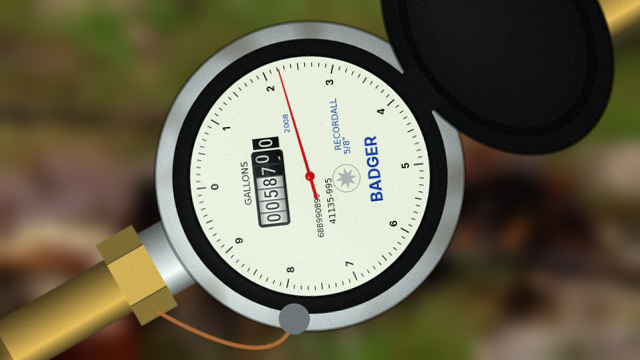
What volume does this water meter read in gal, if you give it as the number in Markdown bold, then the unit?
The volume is **58702.2** gal
